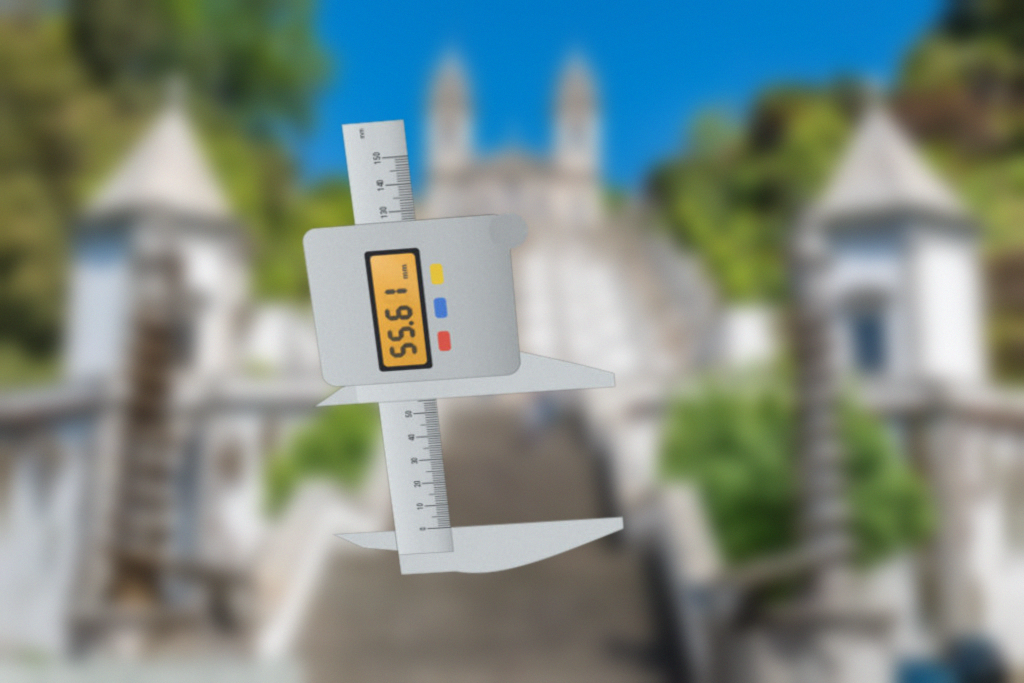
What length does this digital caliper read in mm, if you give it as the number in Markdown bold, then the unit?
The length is **55.61** mm
